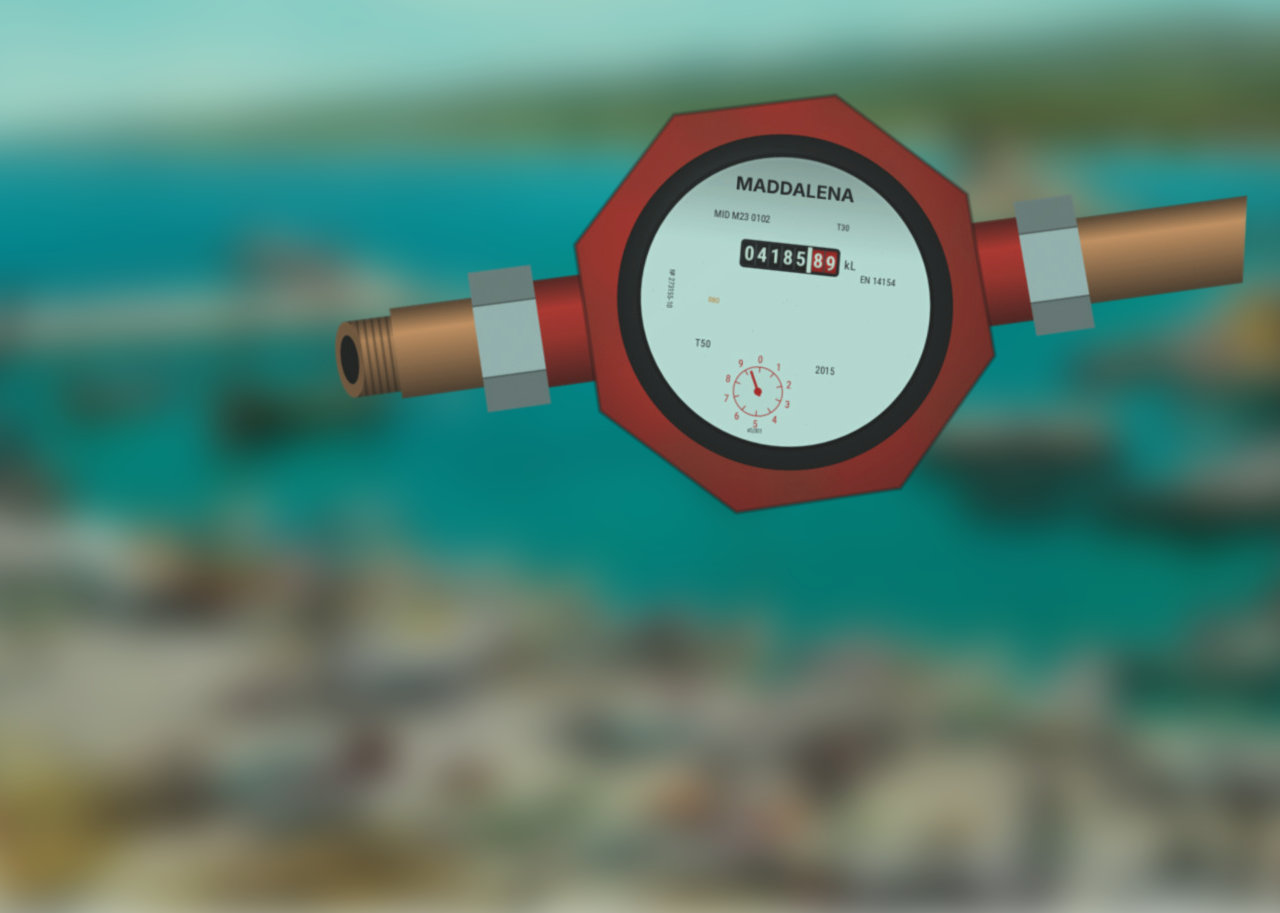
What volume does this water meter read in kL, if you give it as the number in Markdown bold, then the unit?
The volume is **4185.889** kL
